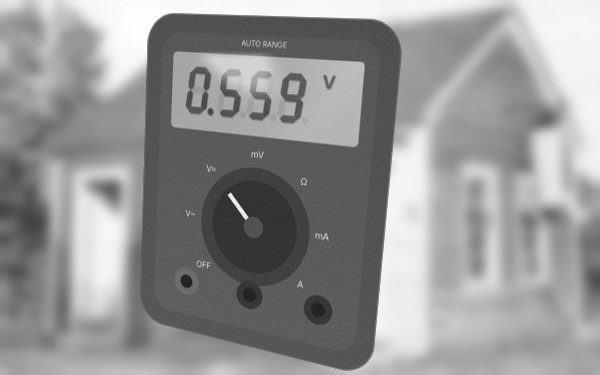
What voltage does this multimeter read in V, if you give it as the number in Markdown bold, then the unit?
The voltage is **0.559** V
